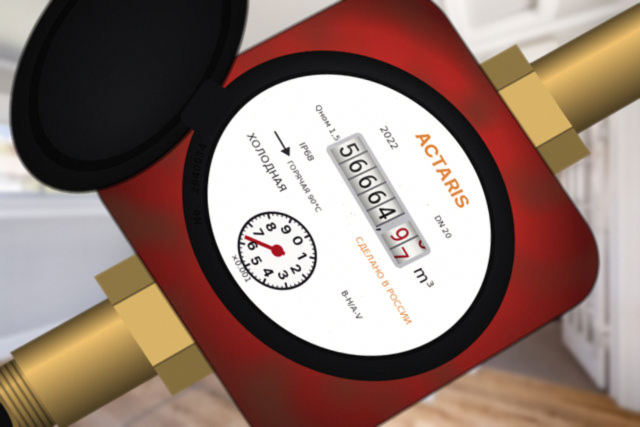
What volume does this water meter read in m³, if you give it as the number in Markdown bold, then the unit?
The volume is **56664.966** m³
